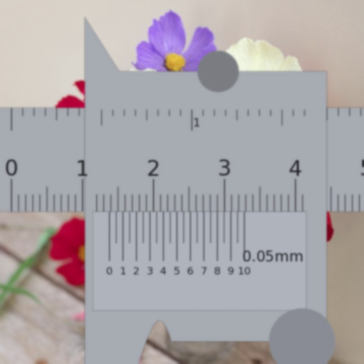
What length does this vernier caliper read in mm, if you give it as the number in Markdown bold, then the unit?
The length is **13.8** mm
